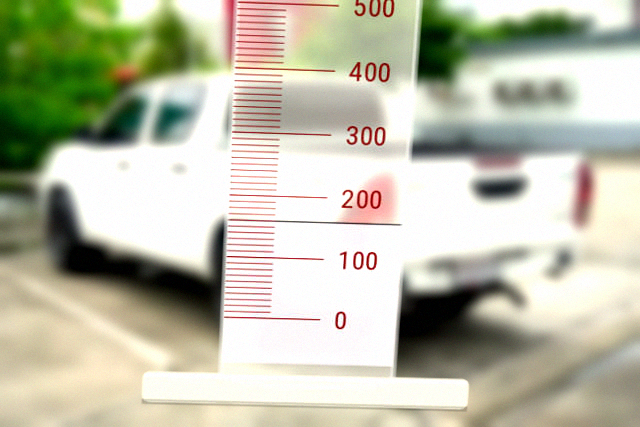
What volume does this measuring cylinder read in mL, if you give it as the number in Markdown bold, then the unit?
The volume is **160** mL
